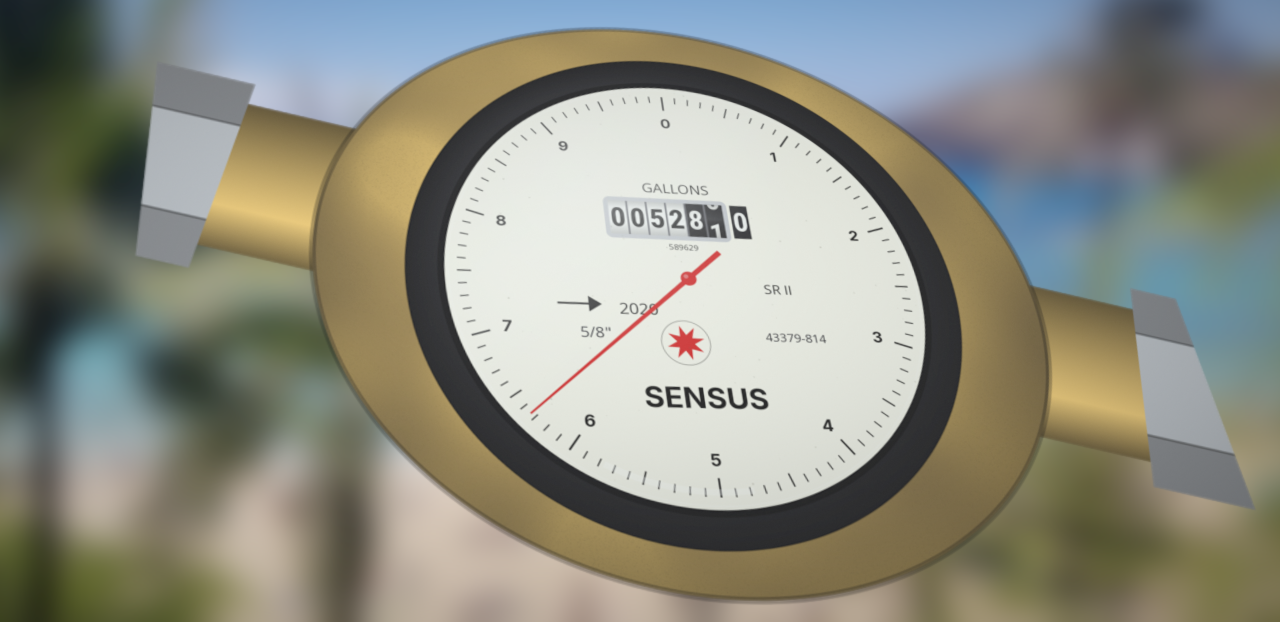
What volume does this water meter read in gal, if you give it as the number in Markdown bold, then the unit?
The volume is **52806.3** gal
